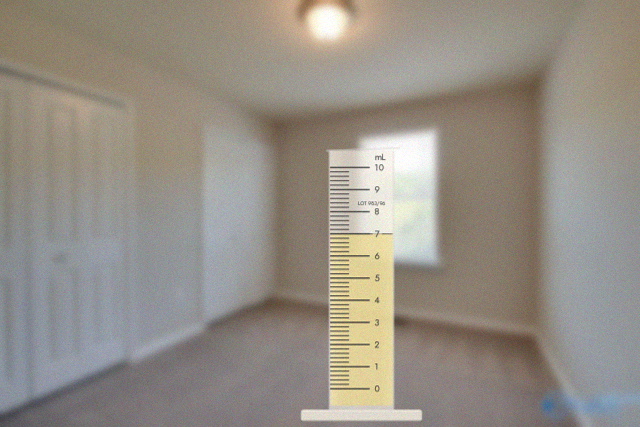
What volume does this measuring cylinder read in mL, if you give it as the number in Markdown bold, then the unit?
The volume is **7** mL
